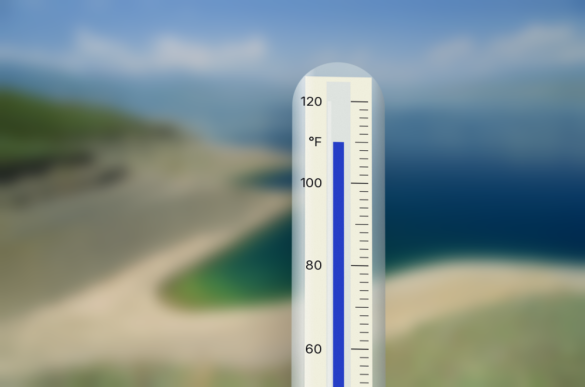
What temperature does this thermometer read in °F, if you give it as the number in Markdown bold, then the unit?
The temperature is **110** °F
